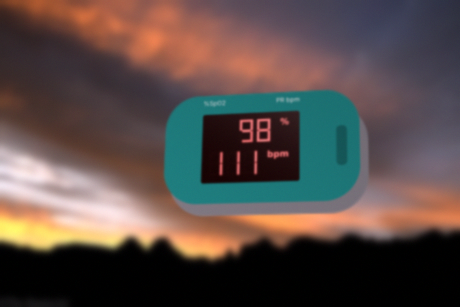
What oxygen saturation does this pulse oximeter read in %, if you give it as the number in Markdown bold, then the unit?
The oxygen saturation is **98** %
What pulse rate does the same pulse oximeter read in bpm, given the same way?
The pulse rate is **111** bpm
